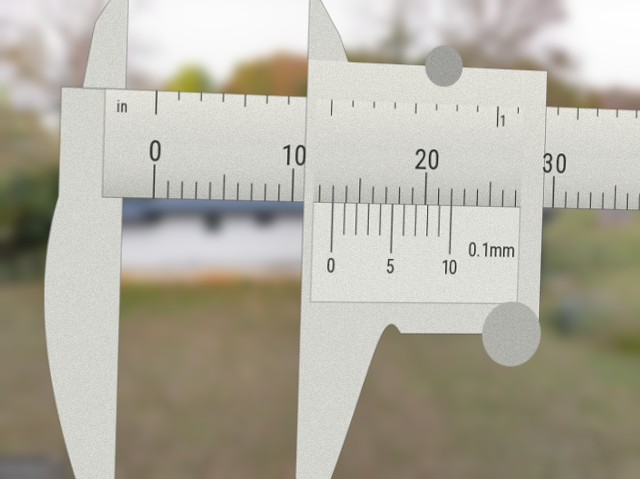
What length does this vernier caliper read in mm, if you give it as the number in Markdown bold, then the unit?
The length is **13.0** mm
